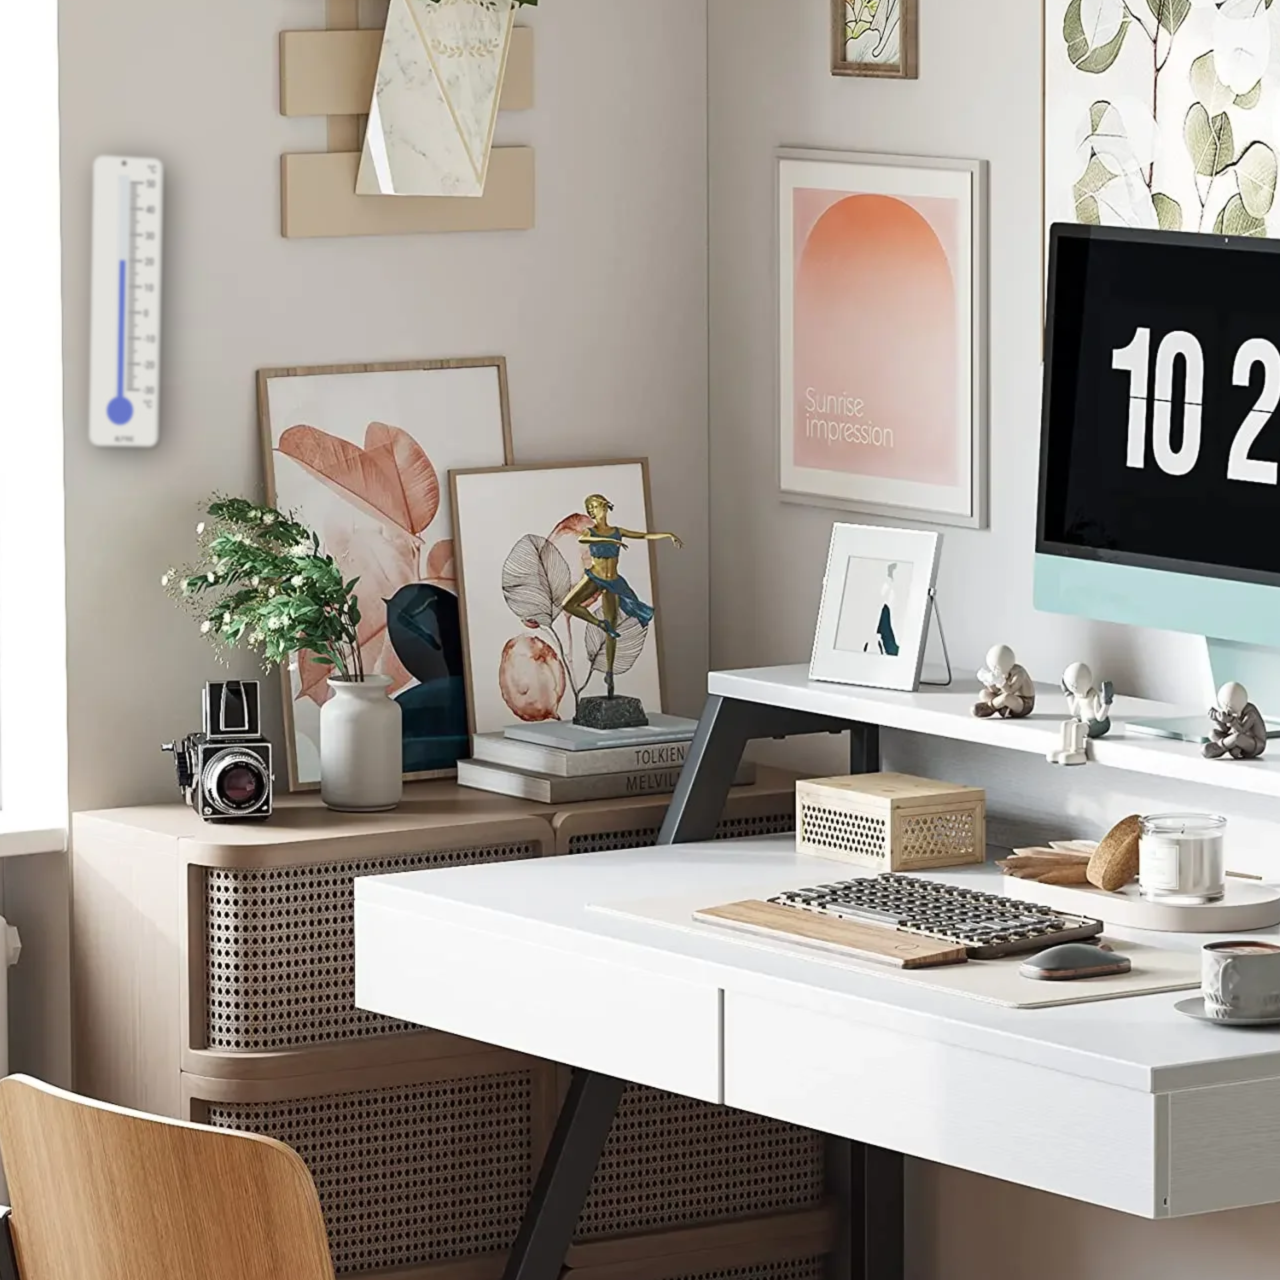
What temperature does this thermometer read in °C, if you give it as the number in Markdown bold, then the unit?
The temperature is **20** °C
